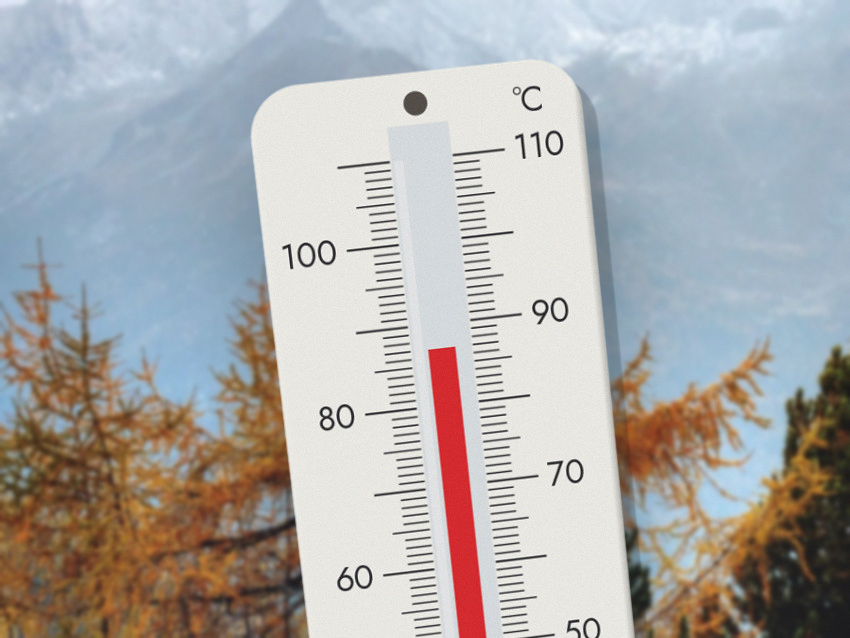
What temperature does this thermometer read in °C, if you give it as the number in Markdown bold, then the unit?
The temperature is **87** °C
